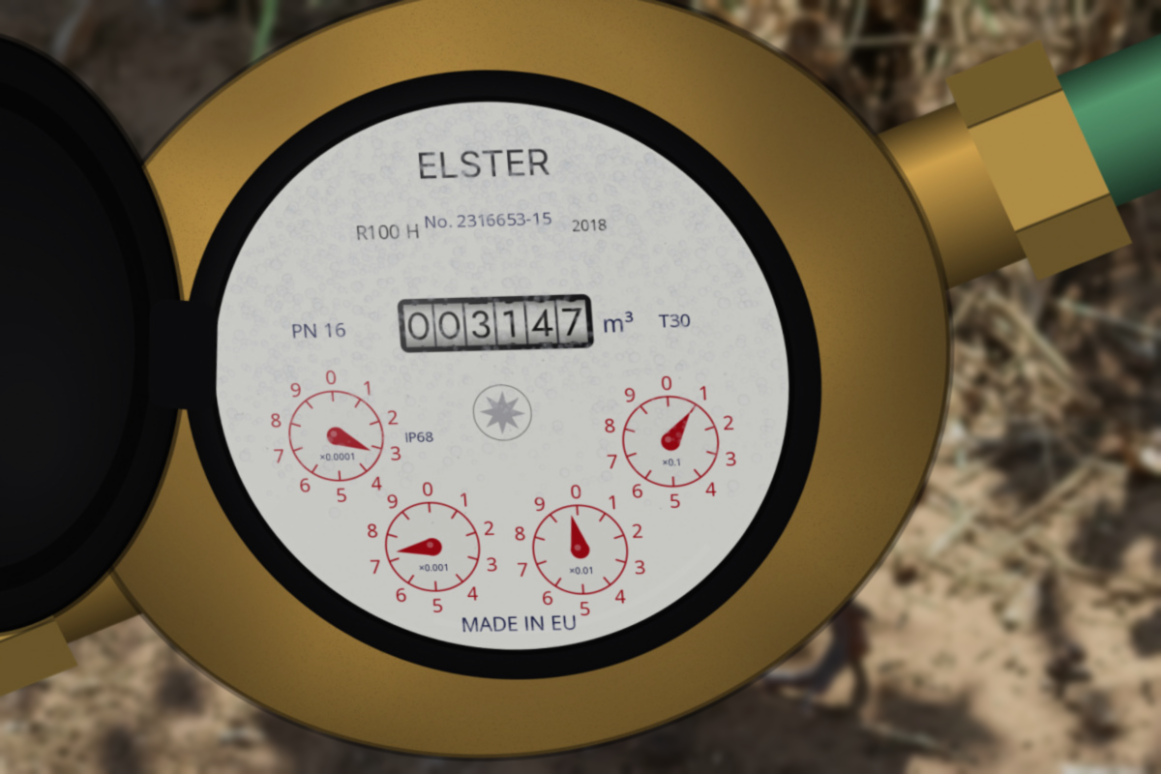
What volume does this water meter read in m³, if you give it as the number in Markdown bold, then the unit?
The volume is **3147.0973** m³
